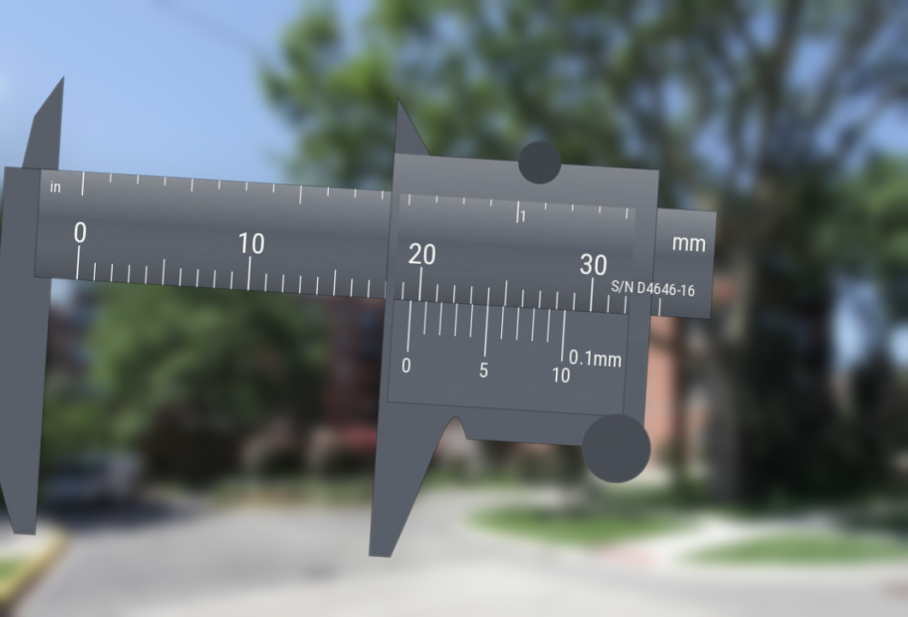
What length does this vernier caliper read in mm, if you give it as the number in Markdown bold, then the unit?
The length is **19.5** mm
